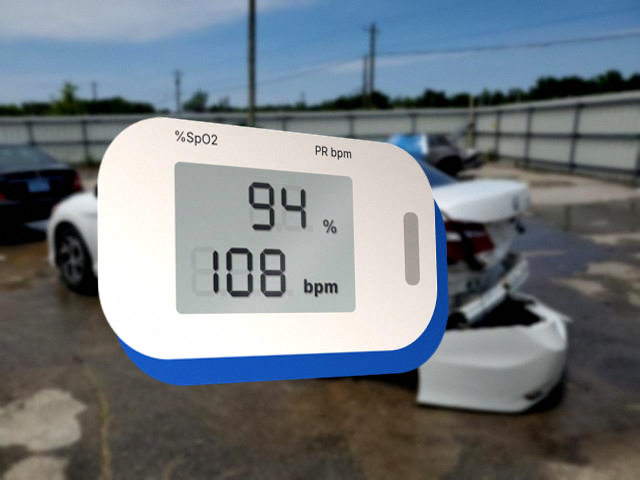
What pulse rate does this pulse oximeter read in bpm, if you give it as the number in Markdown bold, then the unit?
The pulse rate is **108** bpm
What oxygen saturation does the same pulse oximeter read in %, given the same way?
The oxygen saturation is **94** %
